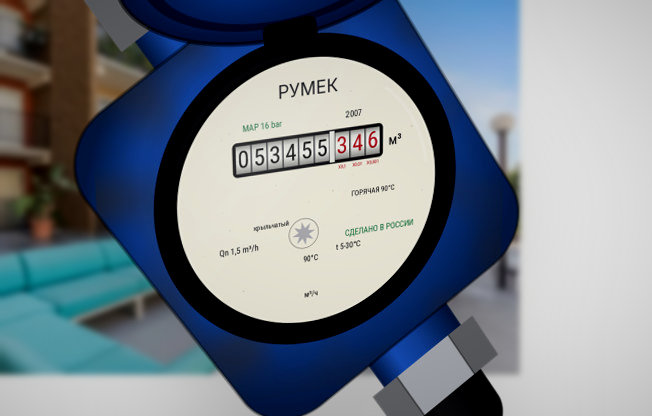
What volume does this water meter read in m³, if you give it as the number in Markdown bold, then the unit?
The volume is **53455.346** m³
